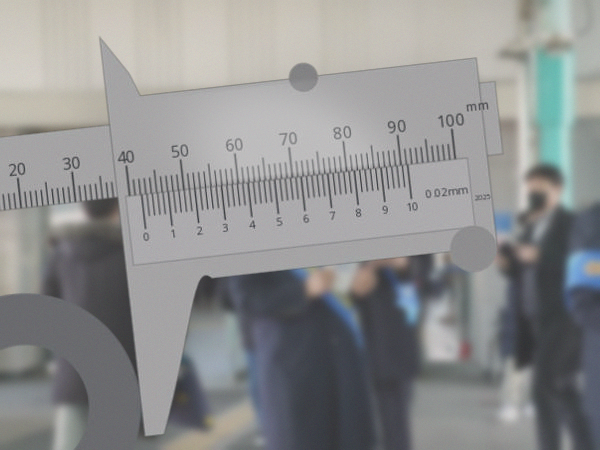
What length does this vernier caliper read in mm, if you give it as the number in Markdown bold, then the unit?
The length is **42.2** mm
